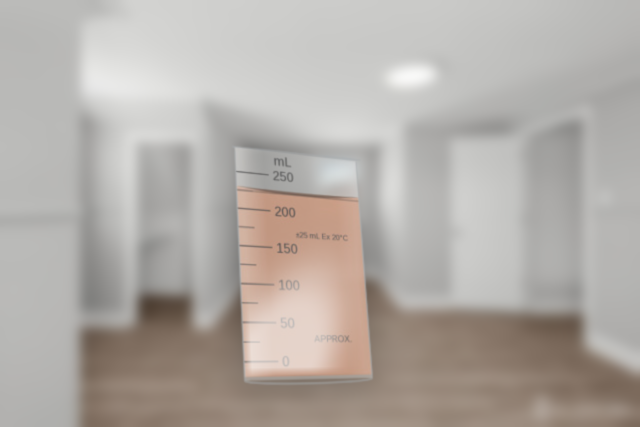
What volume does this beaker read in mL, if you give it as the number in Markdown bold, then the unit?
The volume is **225** mL
